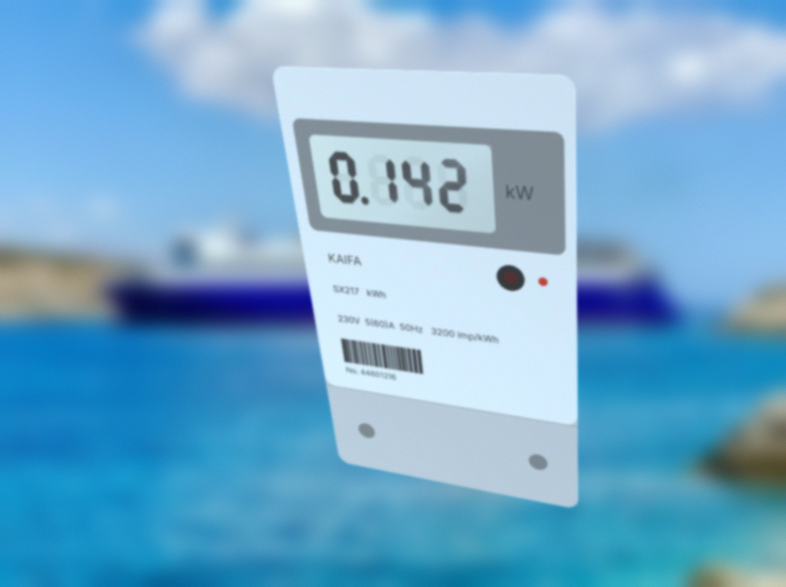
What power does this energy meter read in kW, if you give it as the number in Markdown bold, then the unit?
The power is **0.142** kW
